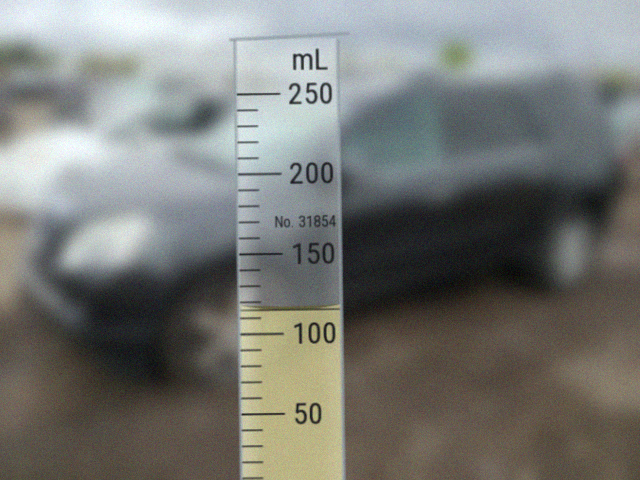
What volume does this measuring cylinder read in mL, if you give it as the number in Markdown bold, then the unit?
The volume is **115** mL
